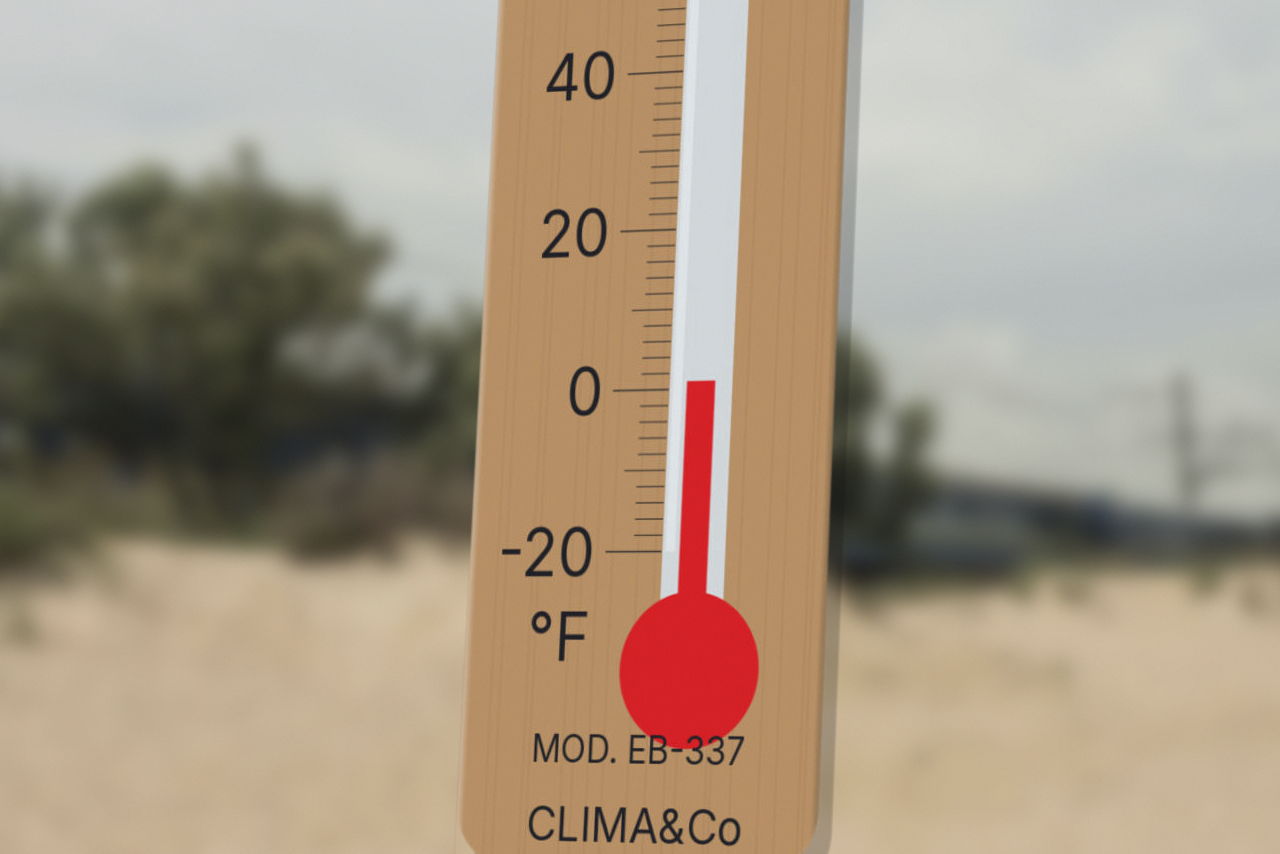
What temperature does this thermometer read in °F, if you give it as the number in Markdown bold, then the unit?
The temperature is **1** °F
